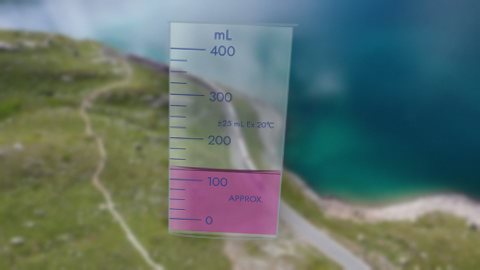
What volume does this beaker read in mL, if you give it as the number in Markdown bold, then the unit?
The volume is **125** mL
